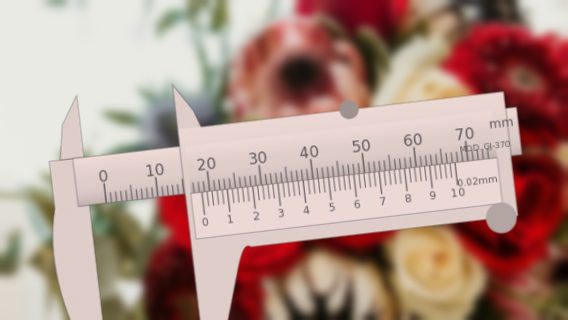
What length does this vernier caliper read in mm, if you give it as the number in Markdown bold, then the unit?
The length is **18.5** mm
